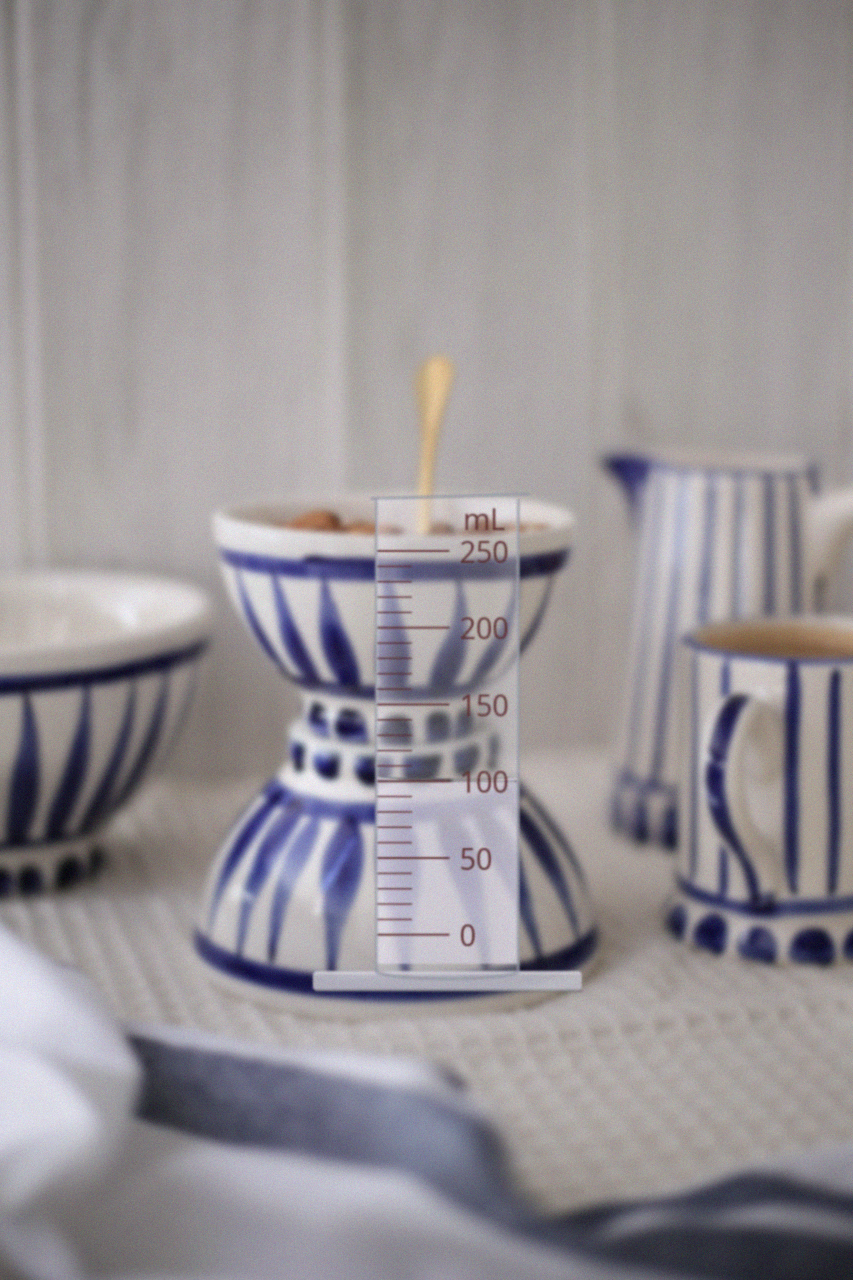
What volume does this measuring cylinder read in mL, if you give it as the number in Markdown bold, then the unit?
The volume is **100** mL
